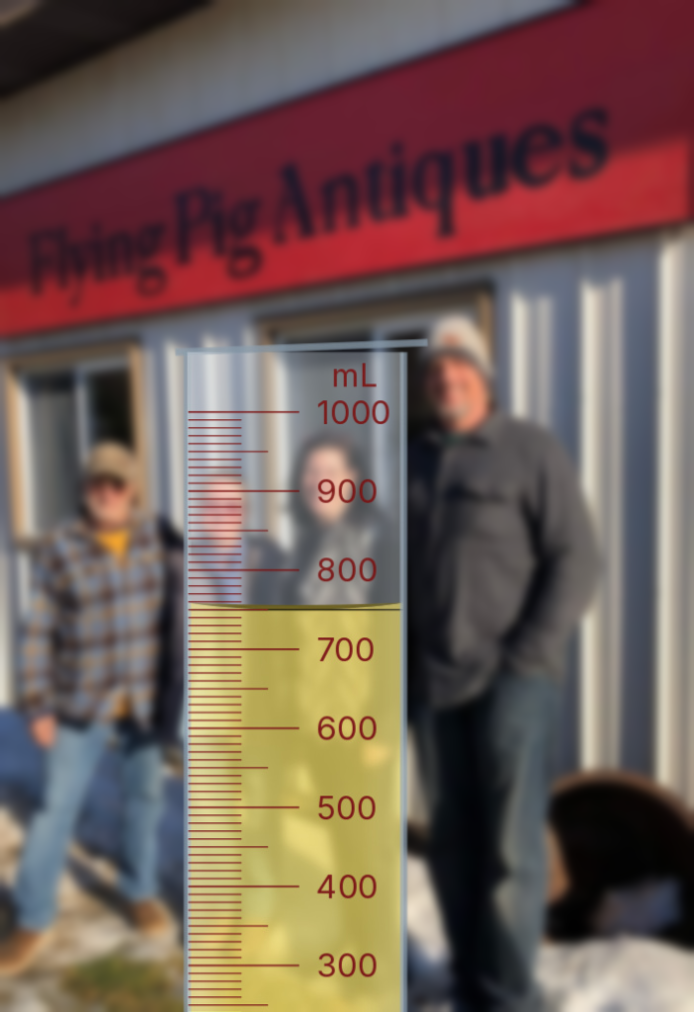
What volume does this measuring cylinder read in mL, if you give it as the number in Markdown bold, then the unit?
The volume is **750** mL
